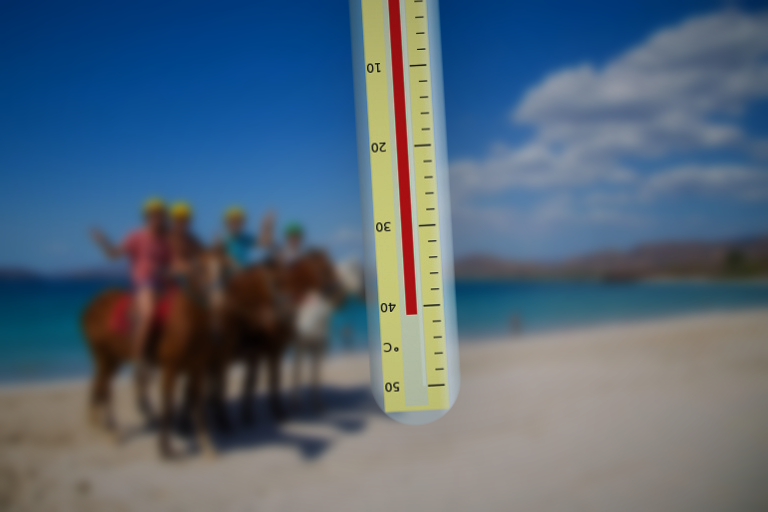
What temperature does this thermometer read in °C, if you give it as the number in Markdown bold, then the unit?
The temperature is **41** °C
